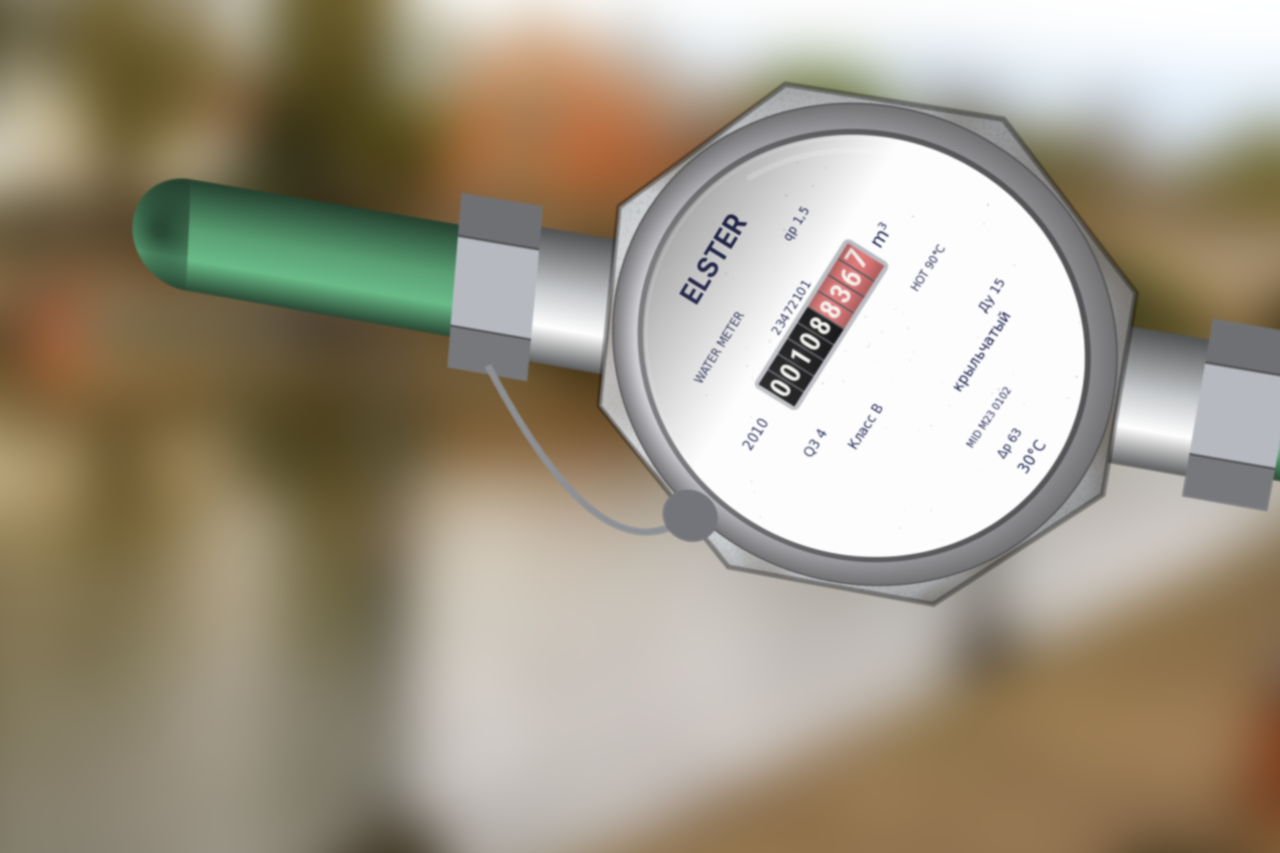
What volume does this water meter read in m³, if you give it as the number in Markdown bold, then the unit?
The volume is **108.8367** m³
